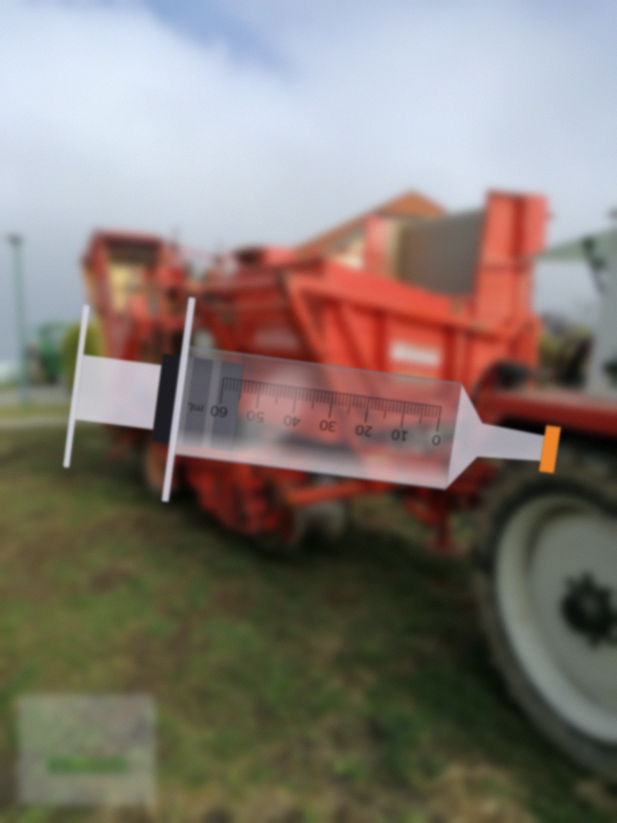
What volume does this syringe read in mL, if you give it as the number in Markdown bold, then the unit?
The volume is **55** mL
